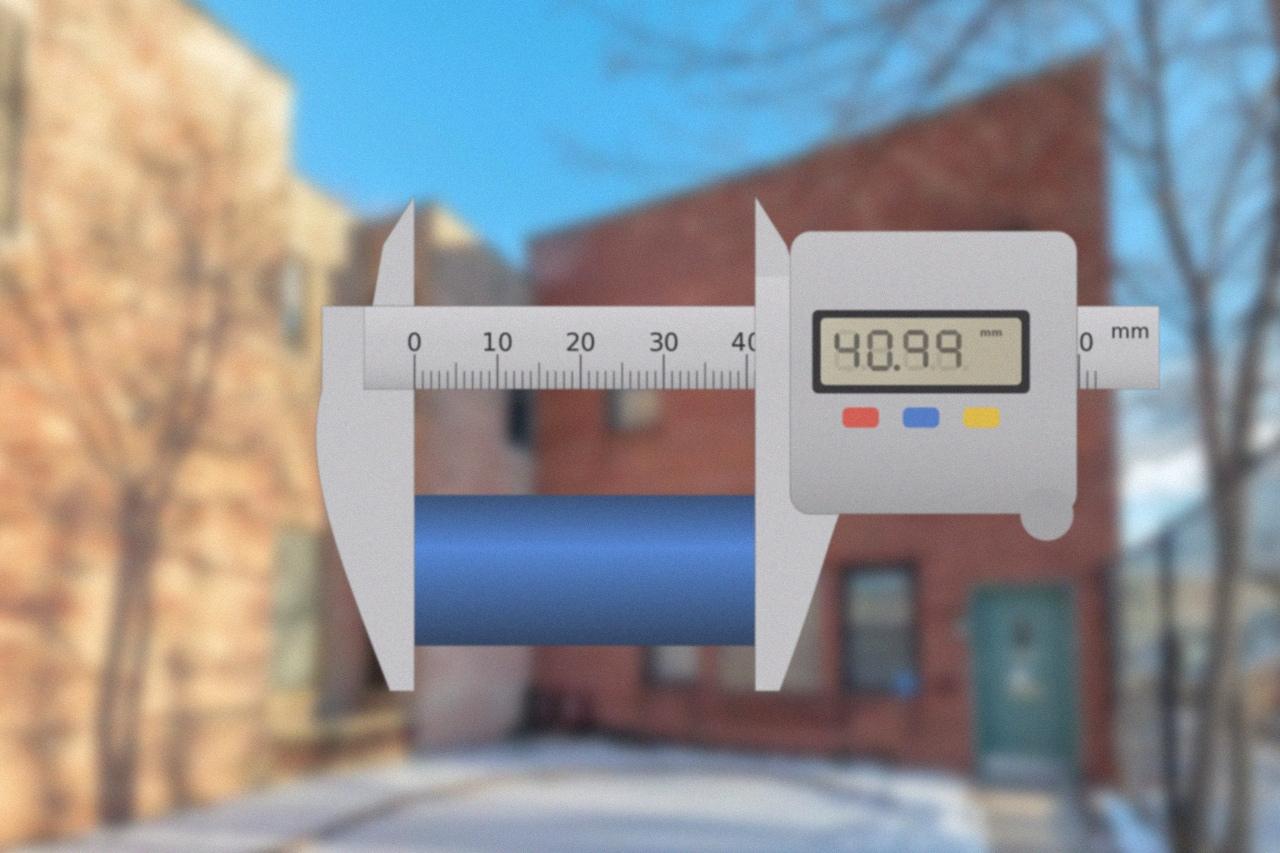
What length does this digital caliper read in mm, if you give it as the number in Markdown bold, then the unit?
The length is **40.99** mm
